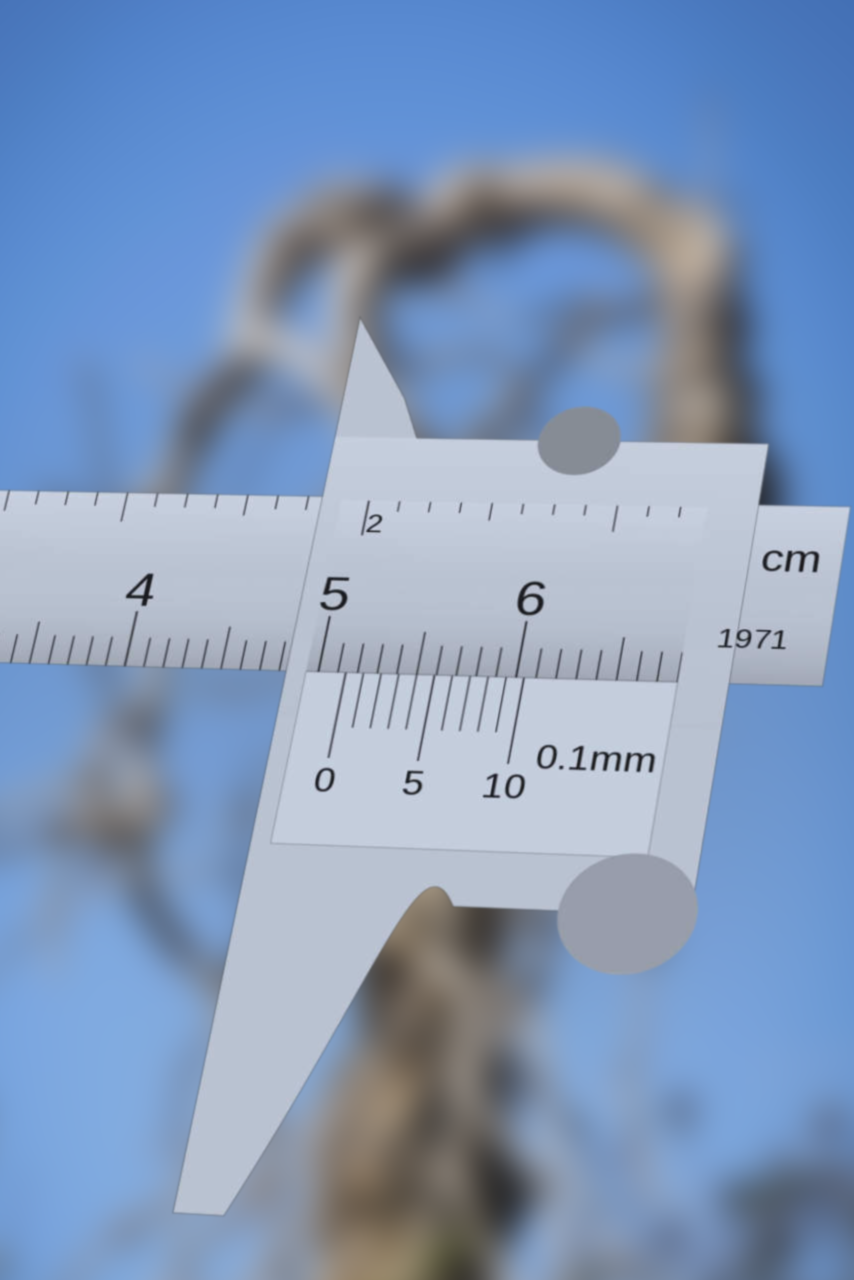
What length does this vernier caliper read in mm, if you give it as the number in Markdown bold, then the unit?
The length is **51.4** mm
